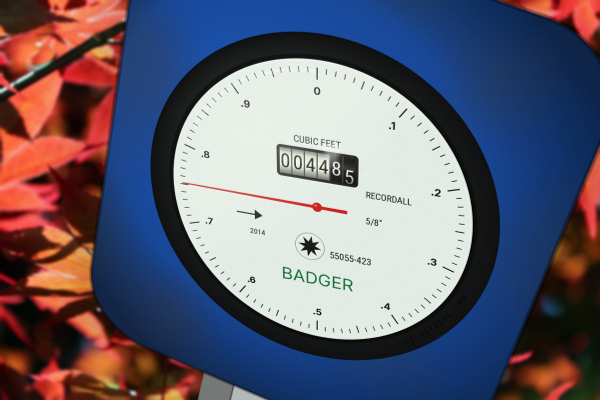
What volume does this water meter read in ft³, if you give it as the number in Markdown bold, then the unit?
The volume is **4484.75** ft³
